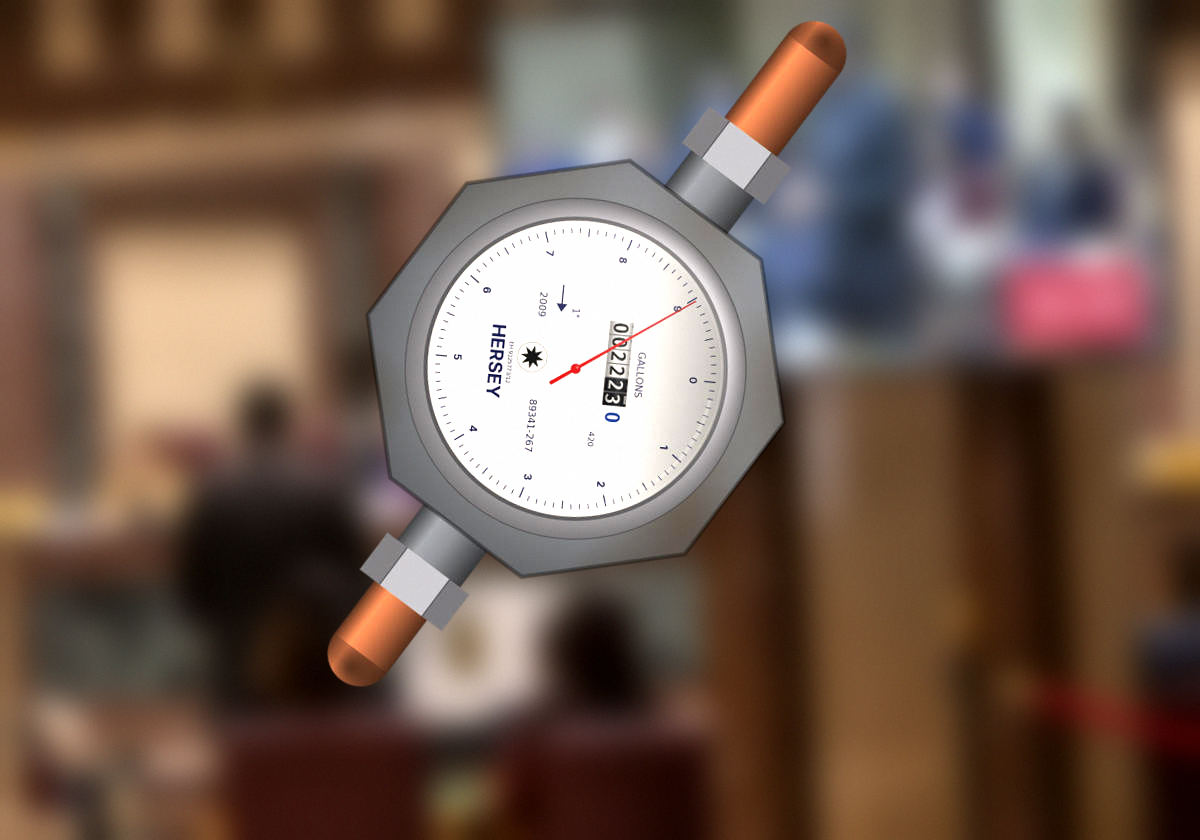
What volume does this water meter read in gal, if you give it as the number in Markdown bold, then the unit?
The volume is **22229.0** gal
